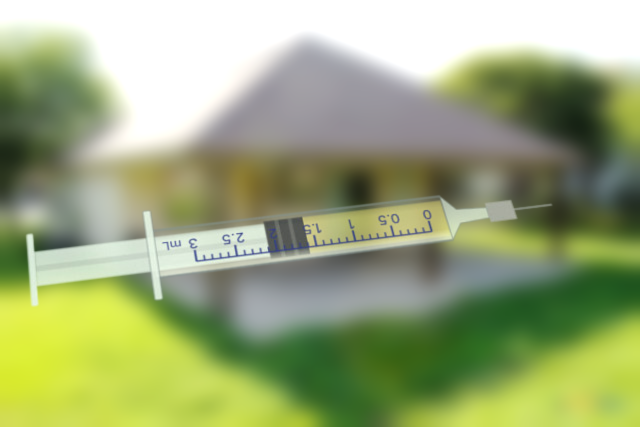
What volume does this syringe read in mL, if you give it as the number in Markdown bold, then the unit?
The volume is **1.6** mL
